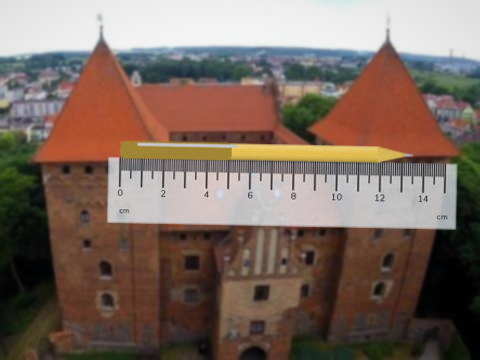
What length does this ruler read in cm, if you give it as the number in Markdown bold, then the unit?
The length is **13.5** cm
